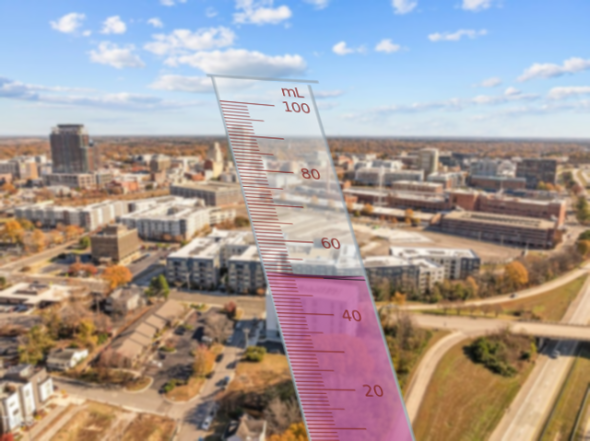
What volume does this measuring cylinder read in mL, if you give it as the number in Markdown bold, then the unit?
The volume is **50** mL
